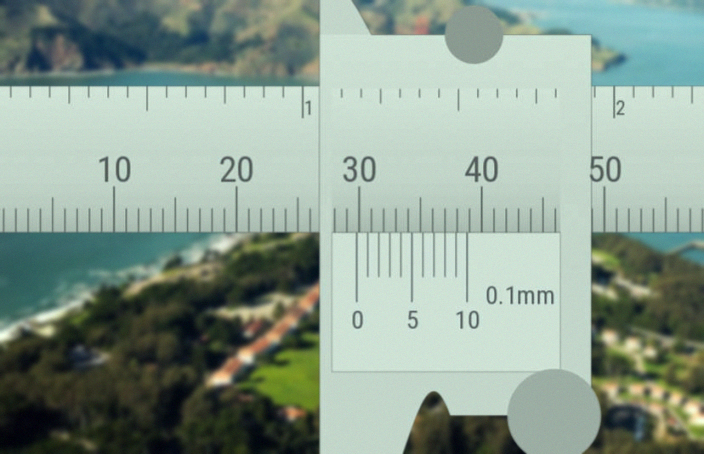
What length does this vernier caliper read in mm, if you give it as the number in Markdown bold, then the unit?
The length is **29.8** mm
